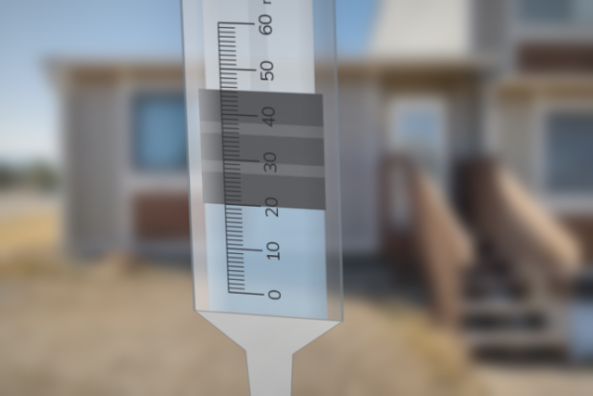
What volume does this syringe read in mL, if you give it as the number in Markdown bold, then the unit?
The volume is **20** mL
